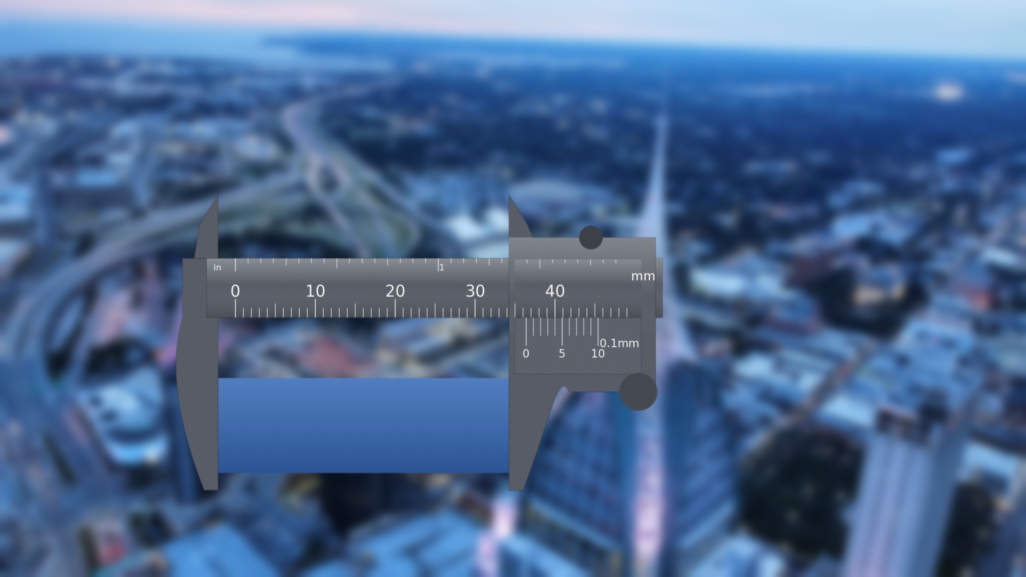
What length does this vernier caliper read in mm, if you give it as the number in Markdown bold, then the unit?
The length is **36.4** mm
